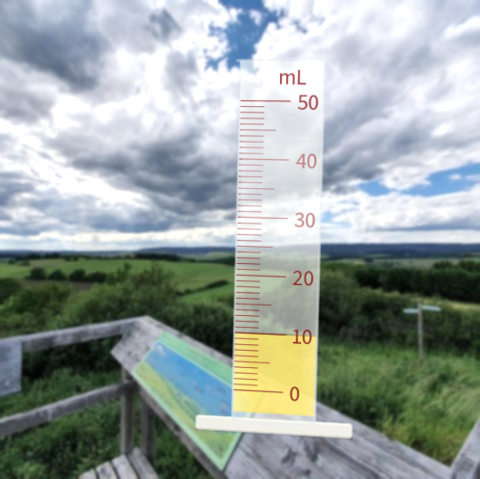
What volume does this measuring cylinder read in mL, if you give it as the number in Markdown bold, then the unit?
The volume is **10** mL
